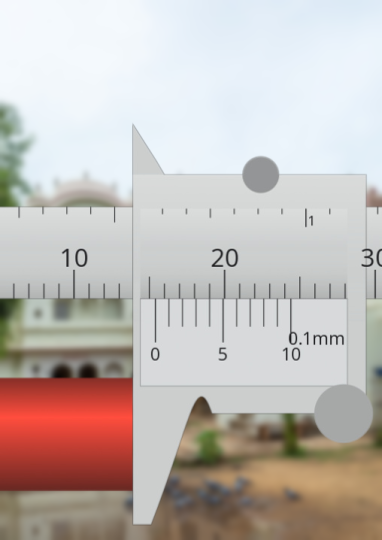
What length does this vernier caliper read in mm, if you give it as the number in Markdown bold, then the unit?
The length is **15.4** mm
